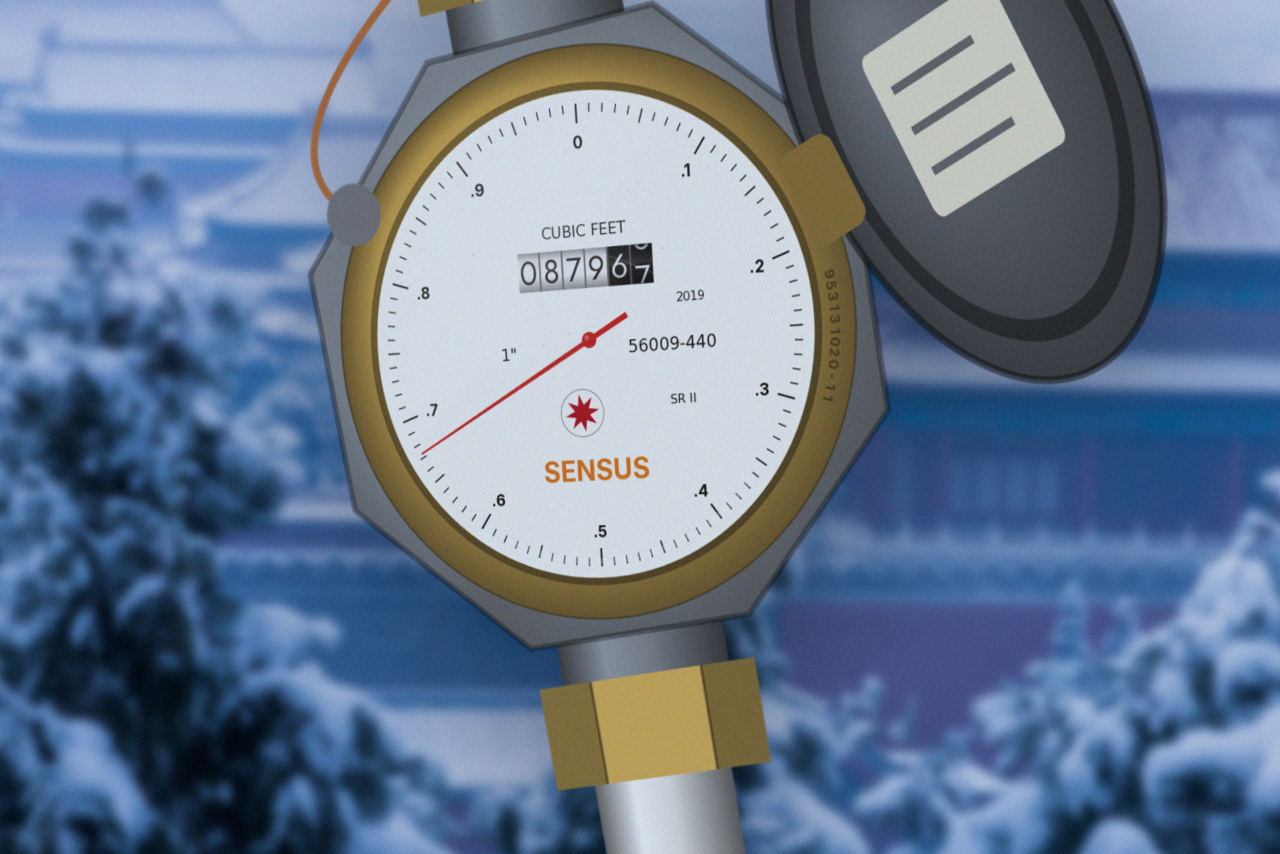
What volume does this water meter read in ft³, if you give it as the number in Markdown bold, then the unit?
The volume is **87966.67** ft³
